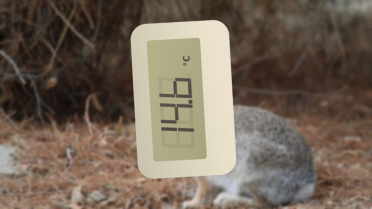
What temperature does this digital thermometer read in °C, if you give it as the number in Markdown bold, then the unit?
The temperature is **14.6** °C
